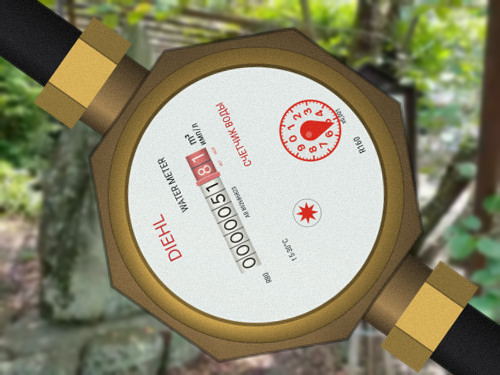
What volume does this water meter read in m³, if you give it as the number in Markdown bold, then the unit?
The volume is **51.815** m³
